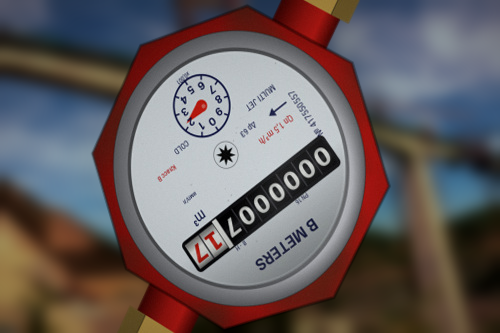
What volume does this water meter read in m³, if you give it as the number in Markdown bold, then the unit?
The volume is **7.172** m³
